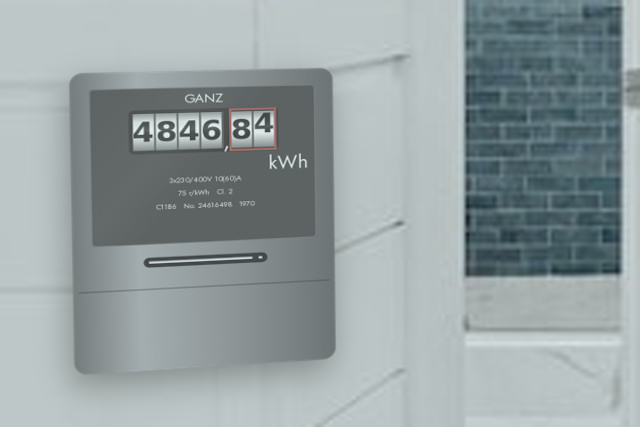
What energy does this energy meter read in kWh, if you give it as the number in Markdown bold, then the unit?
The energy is **4846.84** kWh
